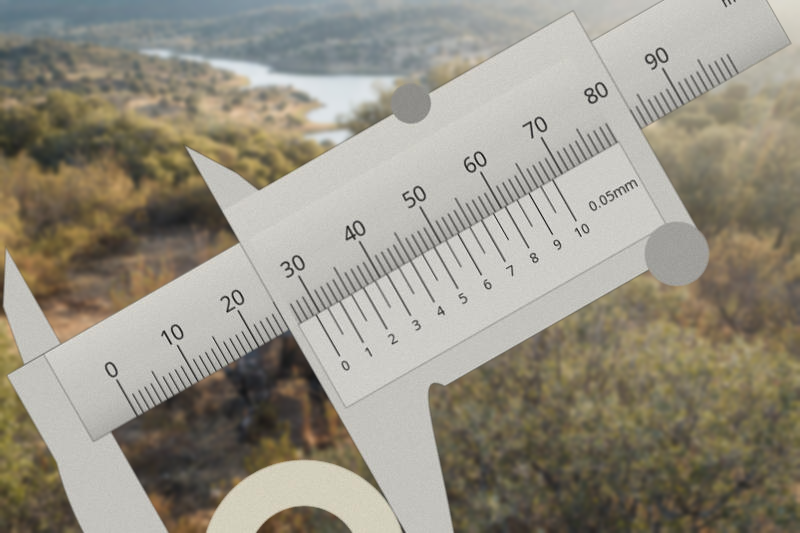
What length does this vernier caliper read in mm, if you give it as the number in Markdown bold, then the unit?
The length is **29.4** mm
